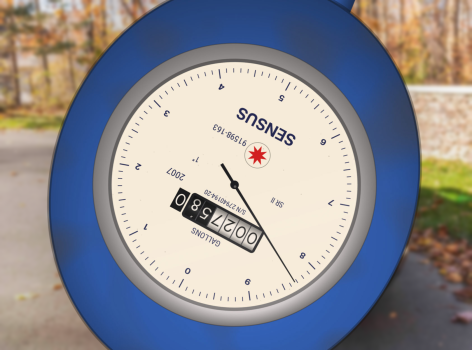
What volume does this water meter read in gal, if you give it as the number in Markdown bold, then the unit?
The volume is **27578.3** gal
